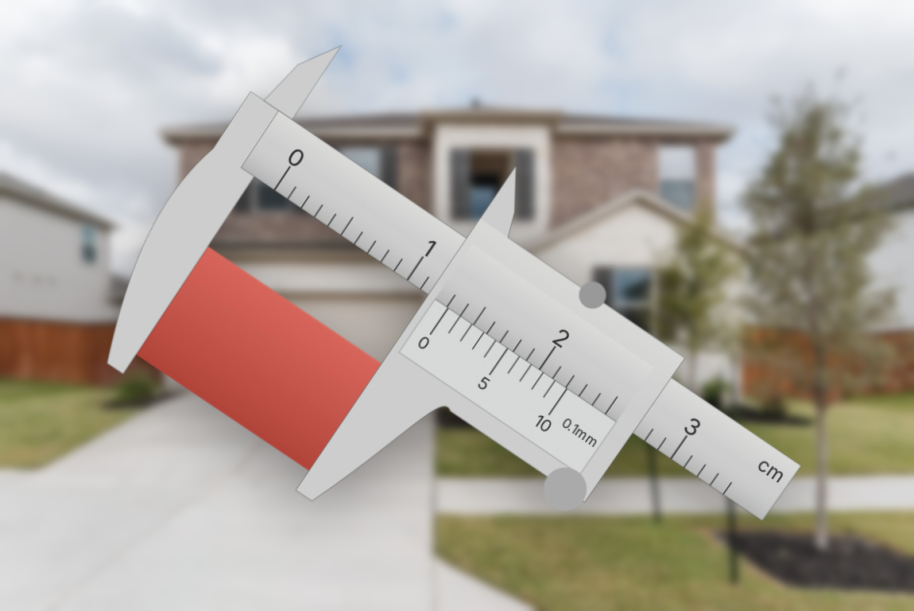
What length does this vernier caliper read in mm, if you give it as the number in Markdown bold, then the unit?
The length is **13.1** mm
